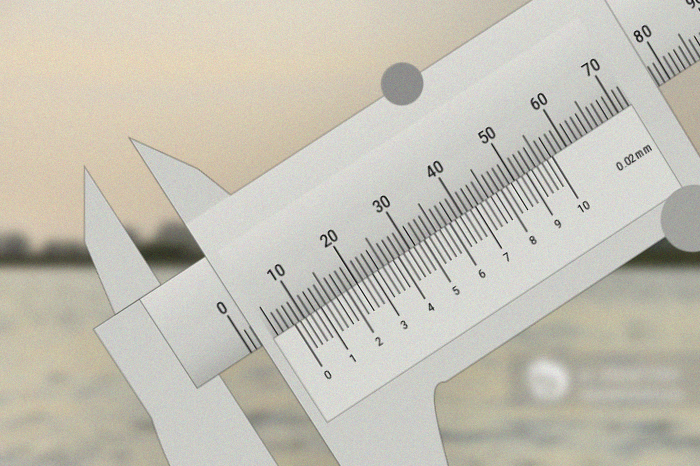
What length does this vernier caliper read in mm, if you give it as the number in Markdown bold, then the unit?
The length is **8.2** mm
